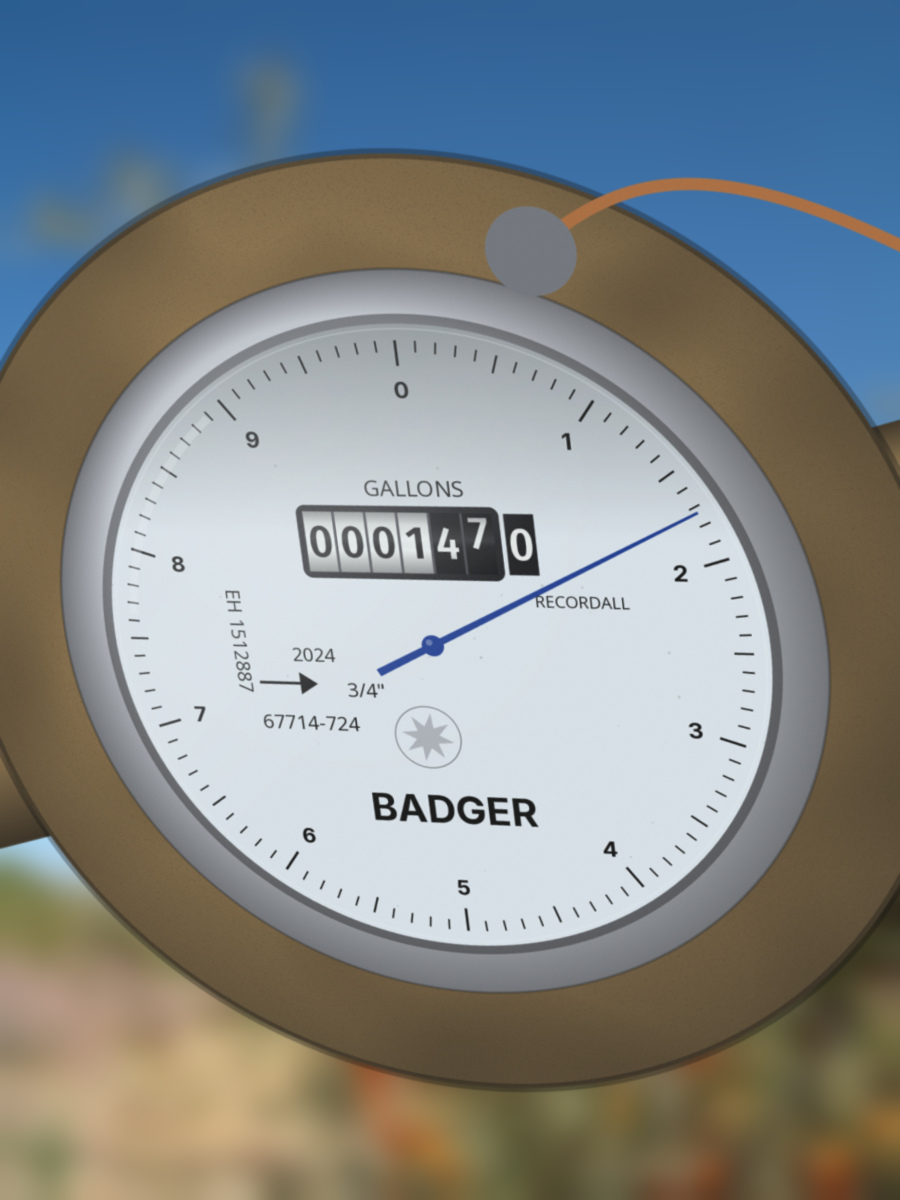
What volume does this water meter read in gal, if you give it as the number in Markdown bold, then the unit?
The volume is **1471.7** gal
